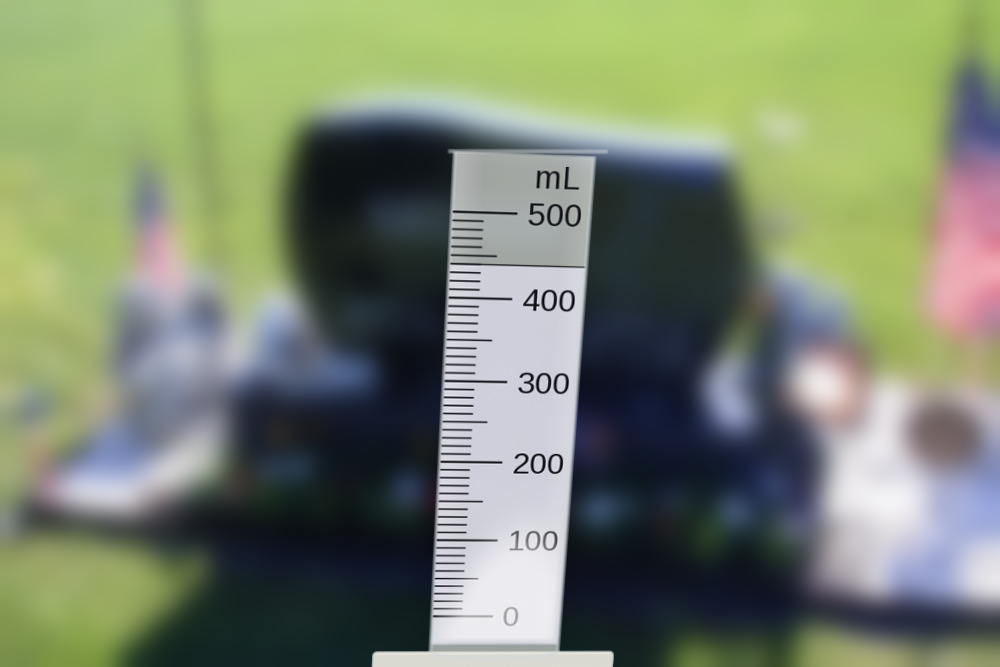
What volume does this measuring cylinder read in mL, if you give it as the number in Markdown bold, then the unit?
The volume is **440** mL
